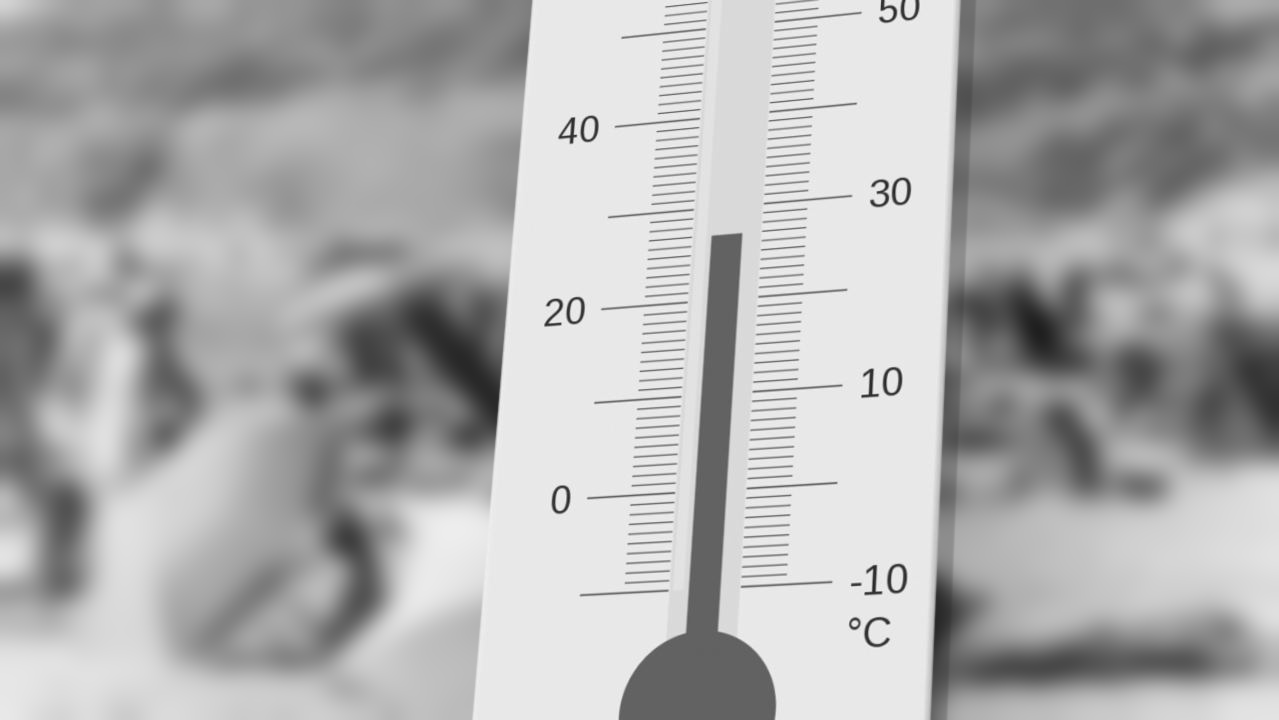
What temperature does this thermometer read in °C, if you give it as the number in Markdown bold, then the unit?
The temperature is **27** °C
